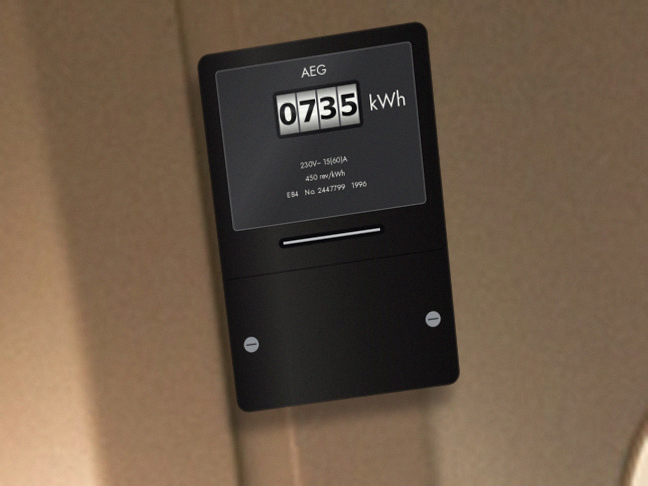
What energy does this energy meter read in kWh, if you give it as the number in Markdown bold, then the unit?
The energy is **735** kWh
